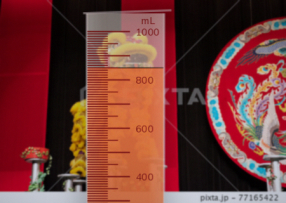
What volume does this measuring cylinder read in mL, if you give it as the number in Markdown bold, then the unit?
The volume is **850** mL
